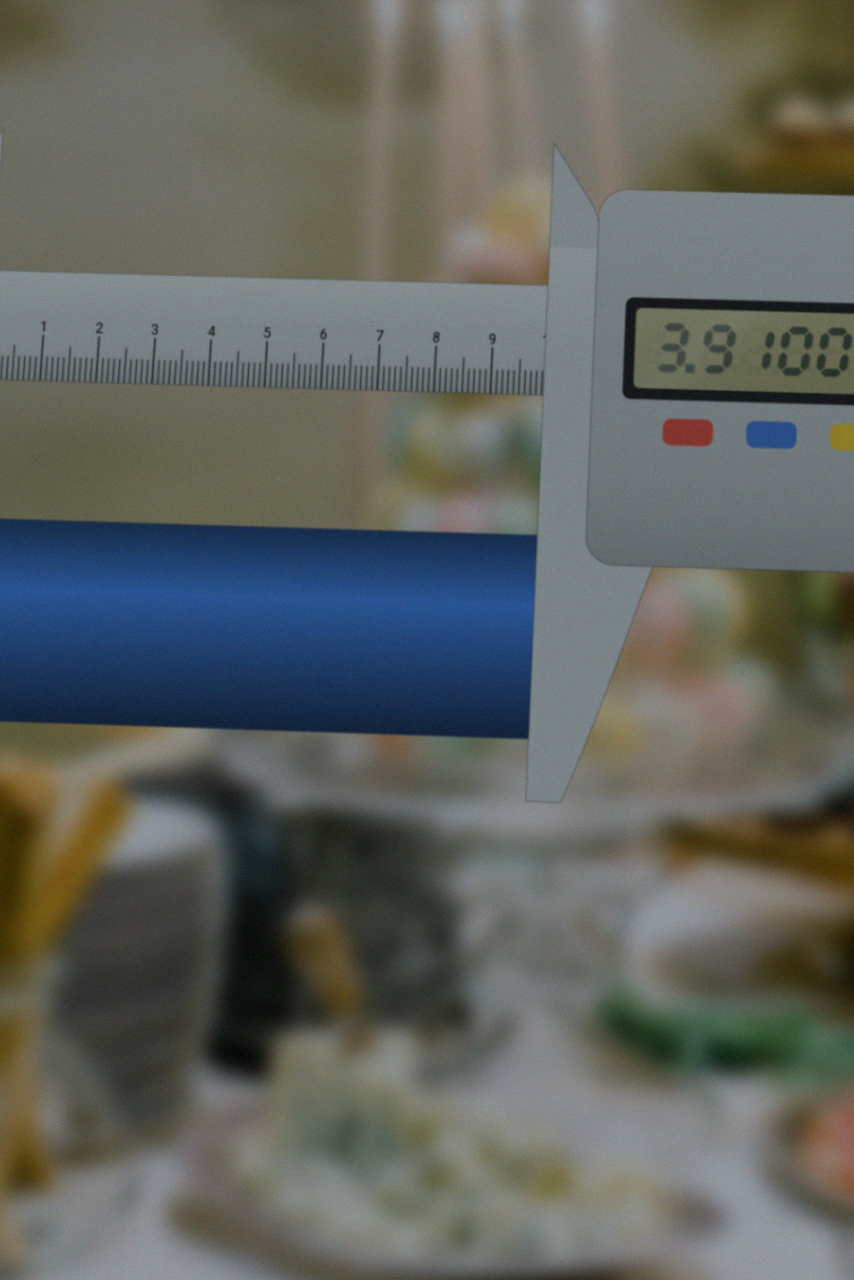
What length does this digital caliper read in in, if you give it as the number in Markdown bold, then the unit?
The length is **3.9100** in
